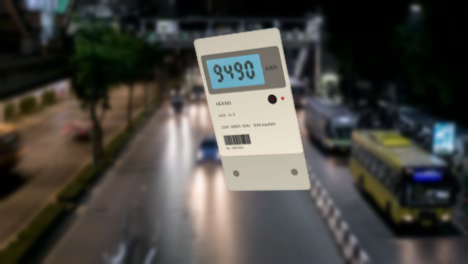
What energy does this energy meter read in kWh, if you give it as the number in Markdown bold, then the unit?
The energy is **9490** kWh
